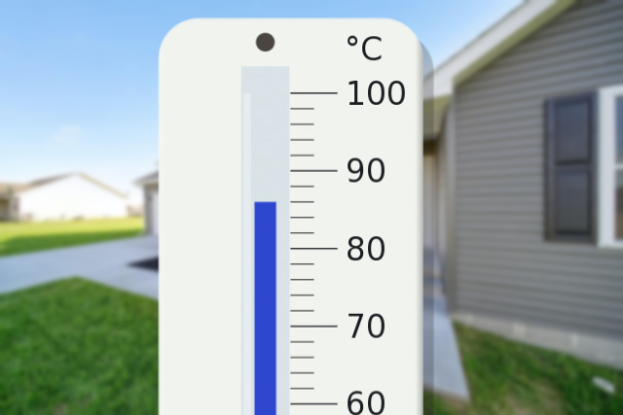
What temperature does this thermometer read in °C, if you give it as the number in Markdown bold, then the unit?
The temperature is **86** °C
